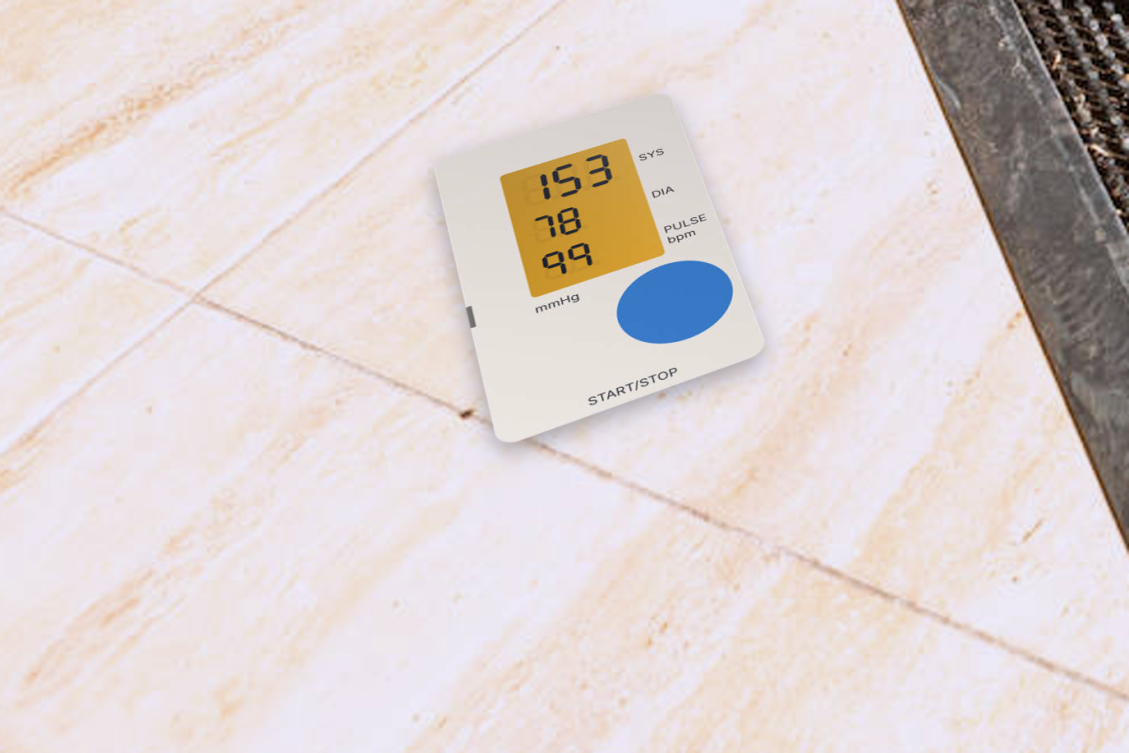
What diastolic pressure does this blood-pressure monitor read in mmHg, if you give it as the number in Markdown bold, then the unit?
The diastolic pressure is **78** mmHg
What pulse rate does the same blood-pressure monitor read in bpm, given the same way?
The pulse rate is **99** bpm
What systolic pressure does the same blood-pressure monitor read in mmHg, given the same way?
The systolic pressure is **153** mmHg
